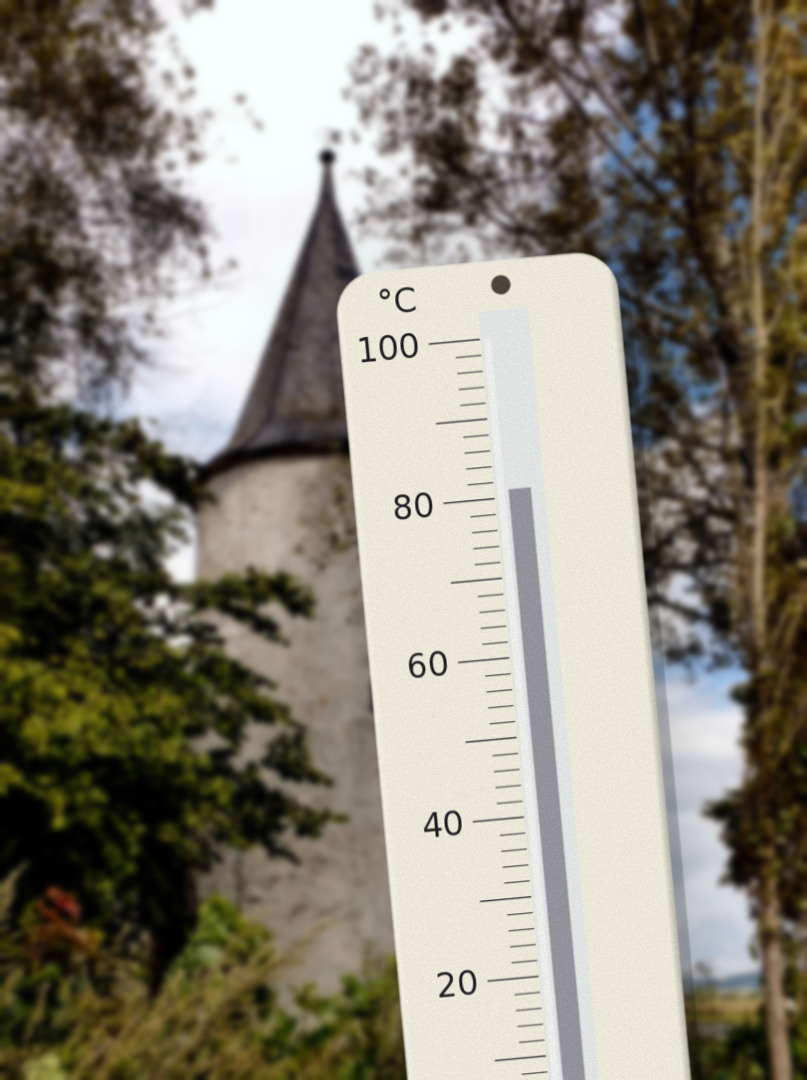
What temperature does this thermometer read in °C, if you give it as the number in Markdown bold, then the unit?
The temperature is **81** °C
